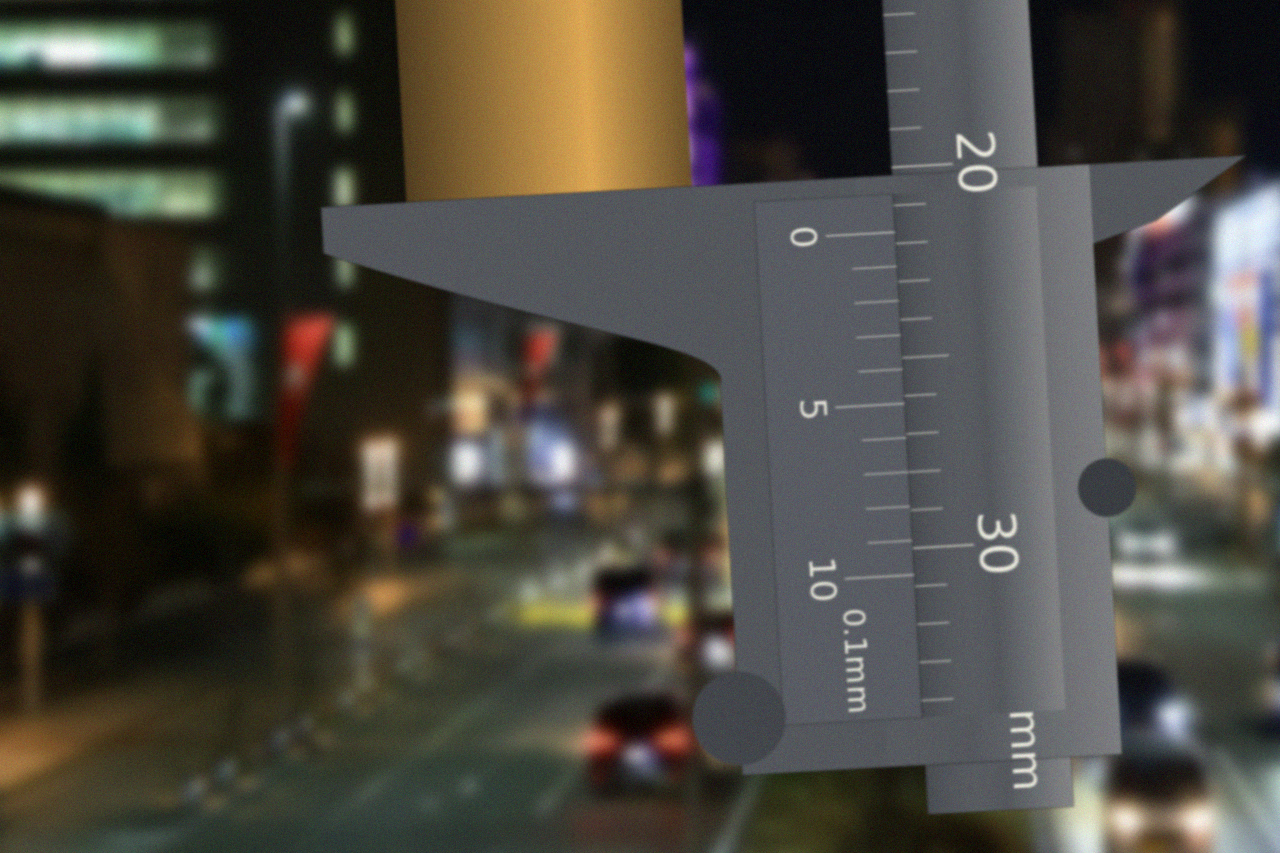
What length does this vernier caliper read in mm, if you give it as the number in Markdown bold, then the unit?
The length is **21.7** mm
